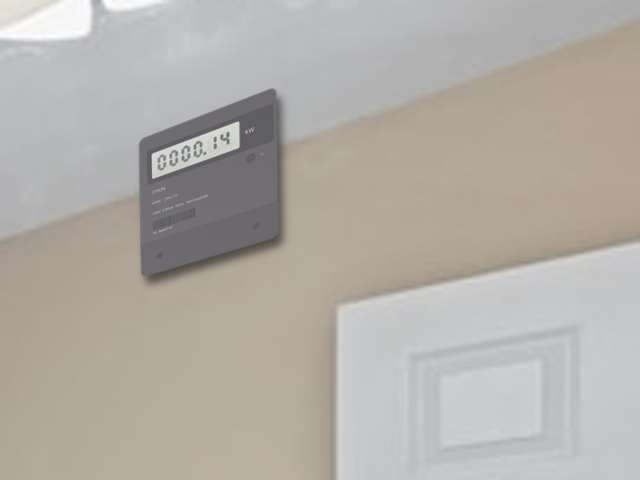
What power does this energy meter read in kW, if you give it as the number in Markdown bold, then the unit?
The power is **0.14** kW
